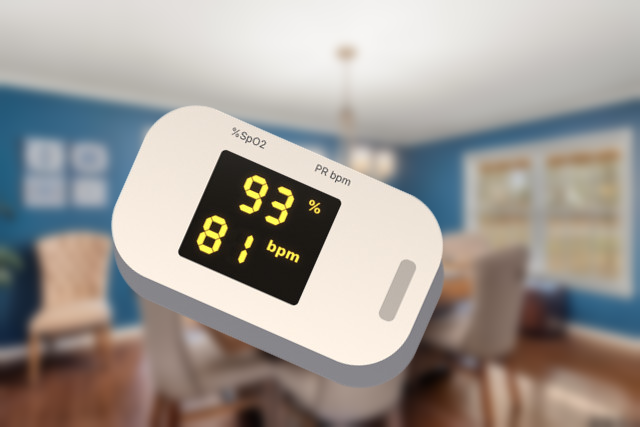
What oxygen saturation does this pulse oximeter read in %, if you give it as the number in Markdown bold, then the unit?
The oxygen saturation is **93** %
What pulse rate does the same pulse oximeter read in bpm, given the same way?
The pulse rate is **81** bpm
